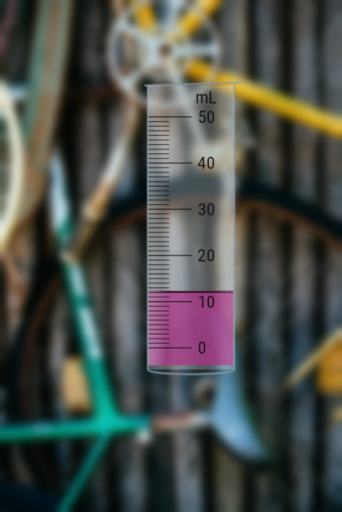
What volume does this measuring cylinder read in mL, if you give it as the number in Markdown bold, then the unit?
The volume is **12** mL
